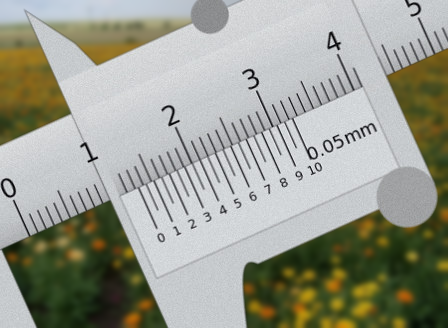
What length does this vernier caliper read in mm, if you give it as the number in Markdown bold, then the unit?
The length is **13.4** mm
